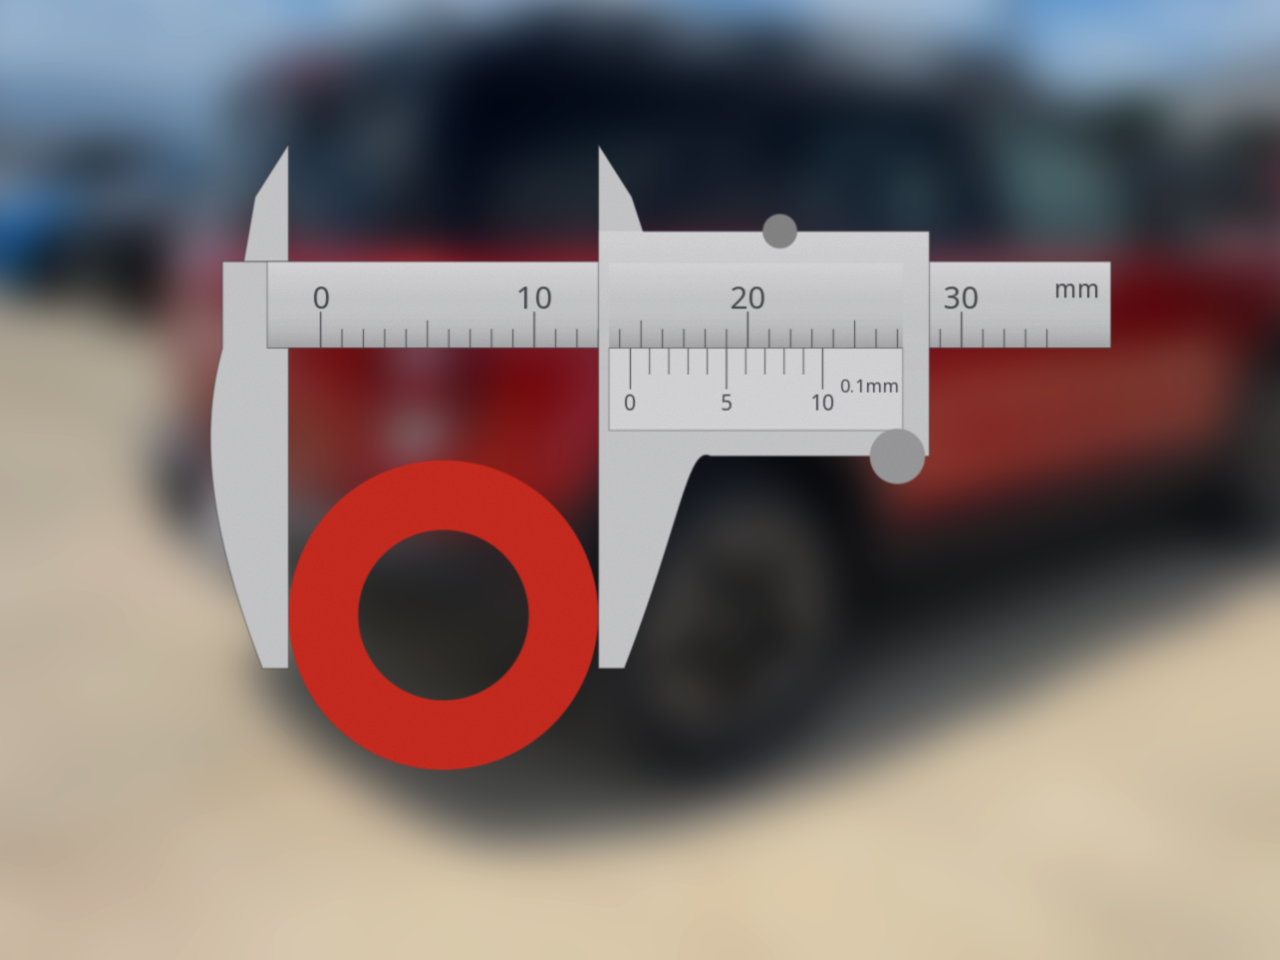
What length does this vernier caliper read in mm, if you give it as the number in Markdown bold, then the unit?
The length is **14.5** mm
